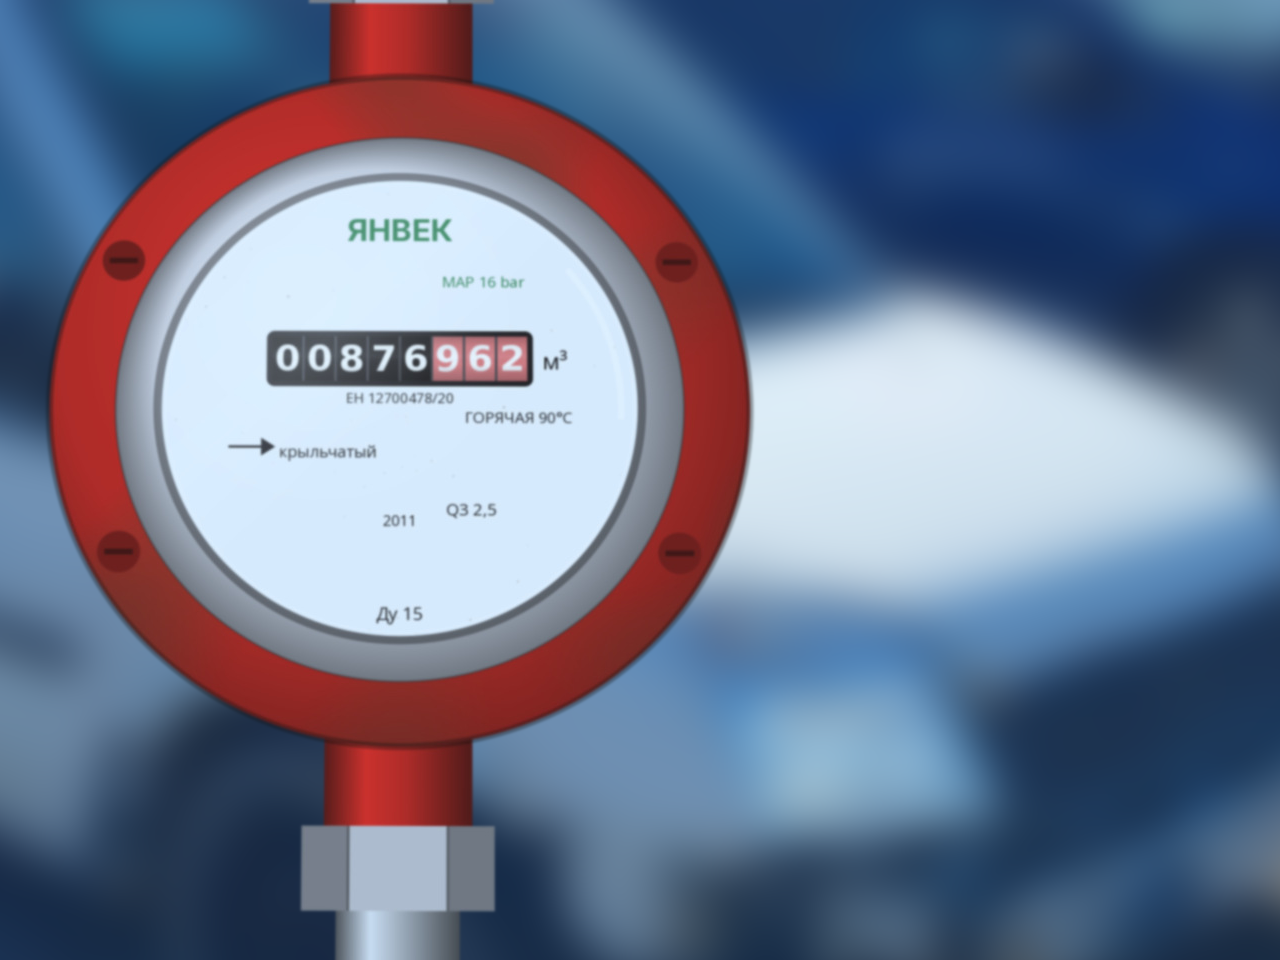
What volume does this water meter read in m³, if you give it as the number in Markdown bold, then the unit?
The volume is **876.962** m³
